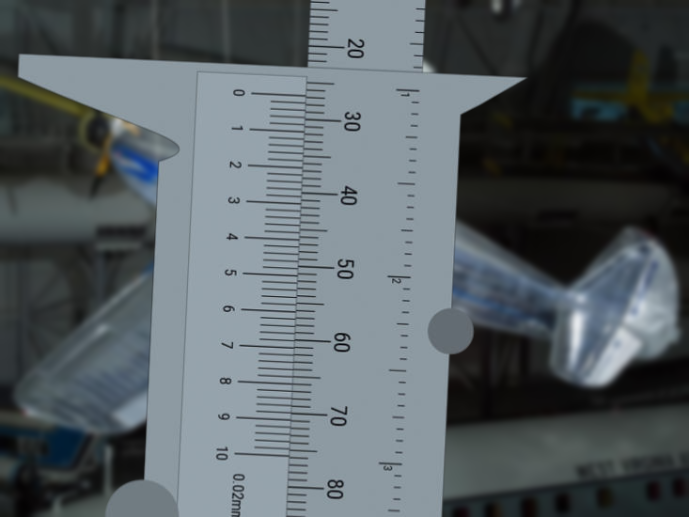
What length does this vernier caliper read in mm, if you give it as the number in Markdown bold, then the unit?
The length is **26.8** mm
